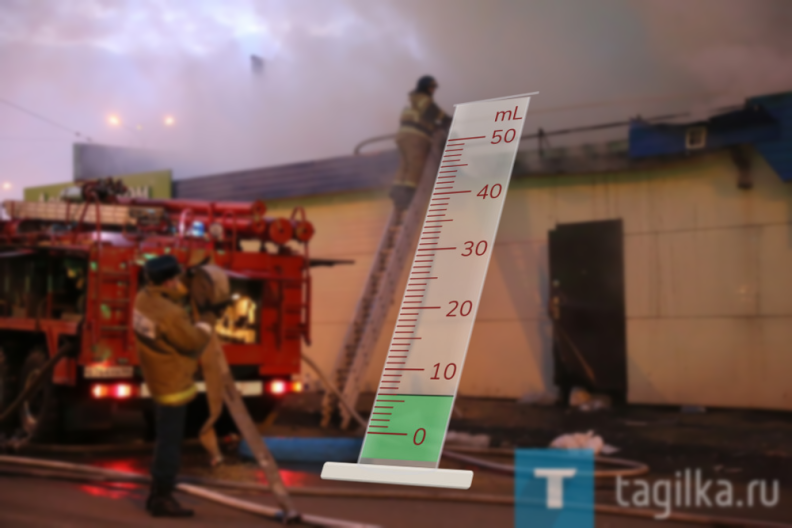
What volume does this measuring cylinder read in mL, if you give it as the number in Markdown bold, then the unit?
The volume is **6** mL
